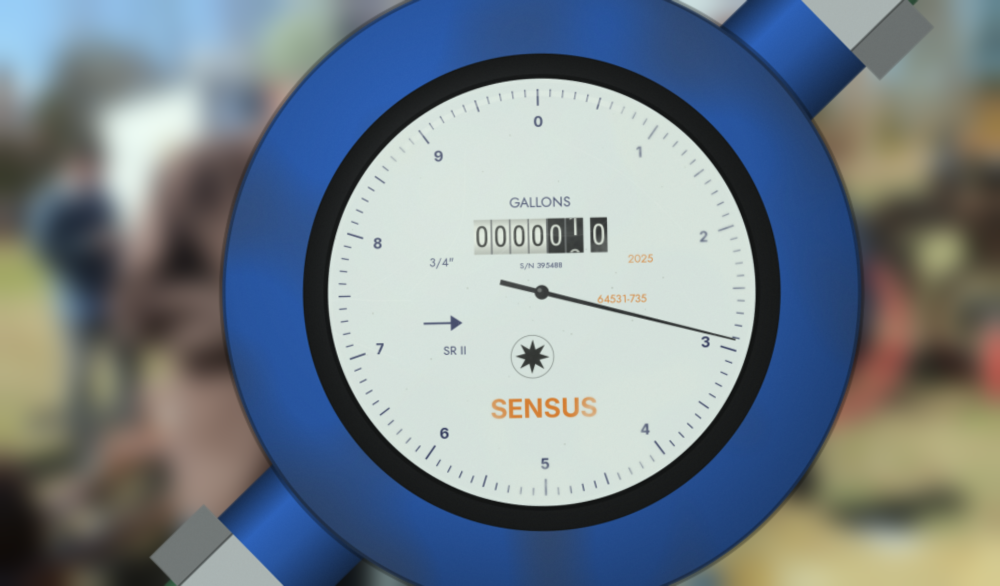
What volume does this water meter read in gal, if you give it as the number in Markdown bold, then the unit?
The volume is **12.9** gal
